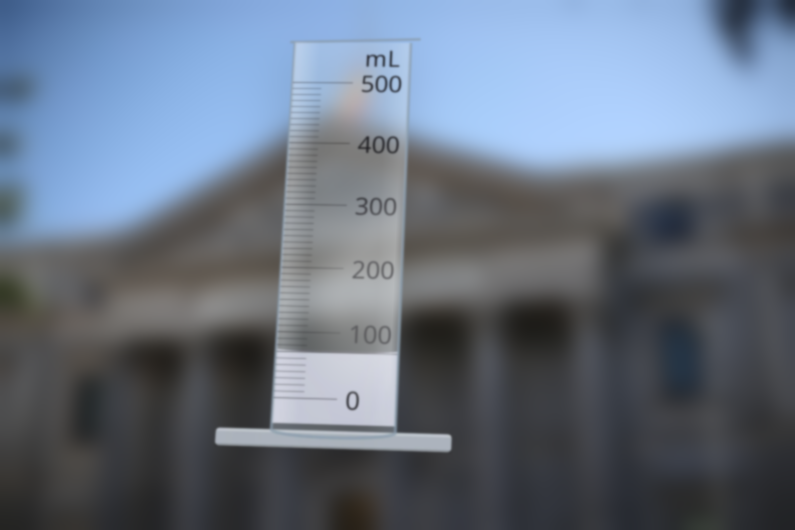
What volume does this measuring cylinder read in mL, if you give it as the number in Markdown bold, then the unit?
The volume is **70** mL
